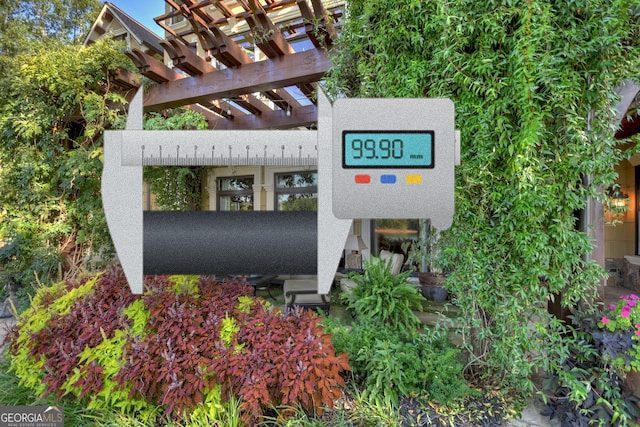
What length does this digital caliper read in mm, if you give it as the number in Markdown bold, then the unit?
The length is **99.90** mm
